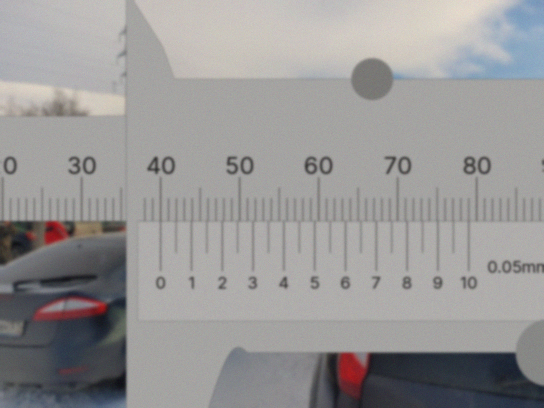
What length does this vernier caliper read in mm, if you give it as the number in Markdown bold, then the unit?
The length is **40.0** mm
